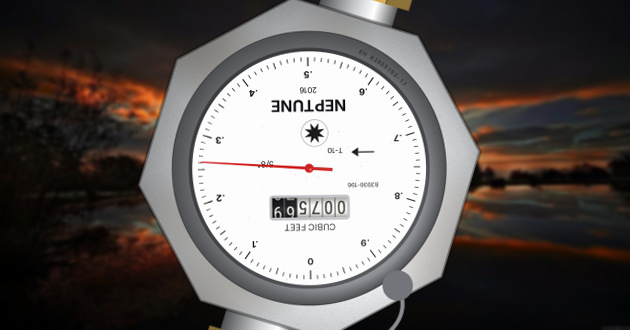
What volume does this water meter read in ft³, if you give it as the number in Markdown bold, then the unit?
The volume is **7569.26** ft³
